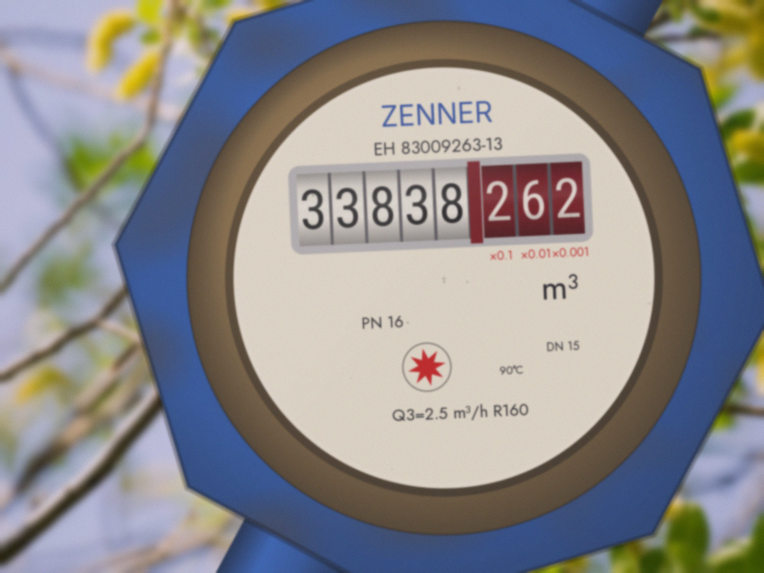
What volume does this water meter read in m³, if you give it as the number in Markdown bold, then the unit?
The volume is **33838.262** m³
